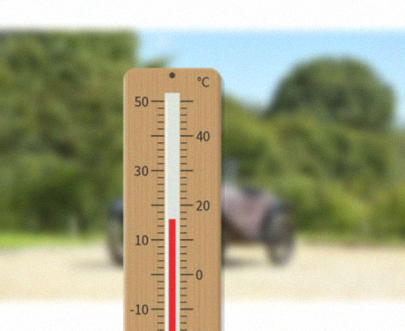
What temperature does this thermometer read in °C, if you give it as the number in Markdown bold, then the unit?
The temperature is **16** °C
